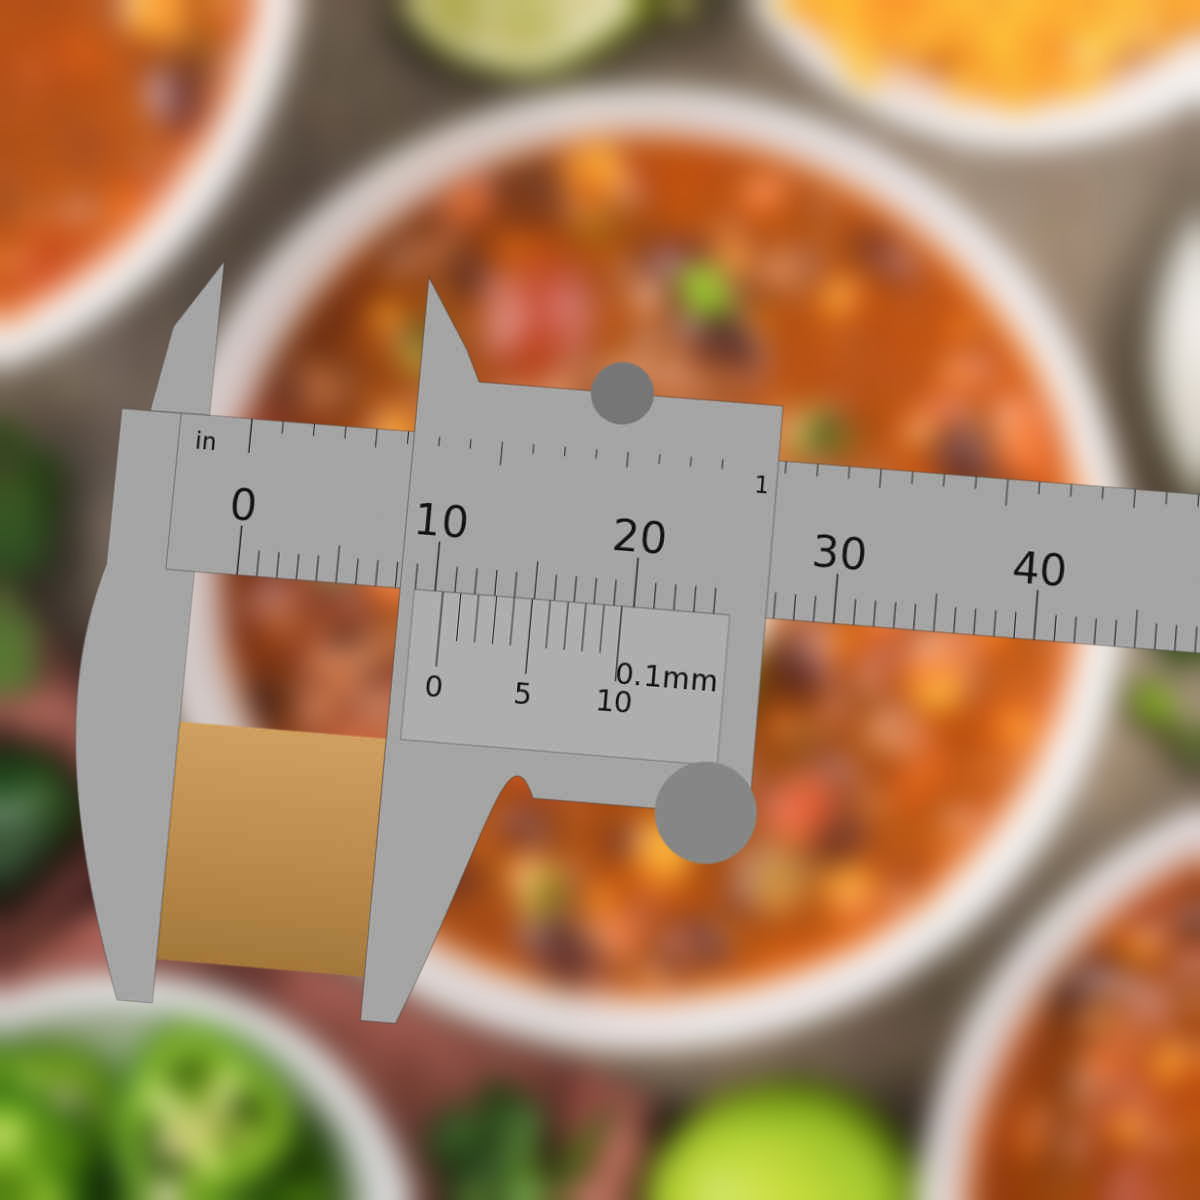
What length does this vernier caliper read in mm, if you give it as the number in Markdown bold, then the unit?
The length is **10.4** mm
